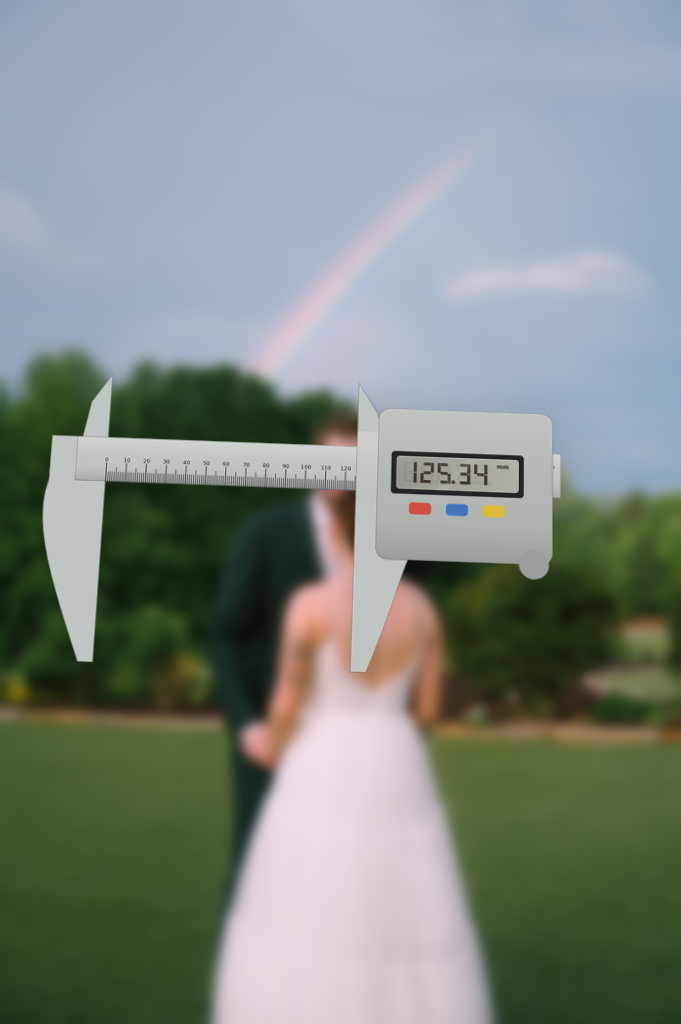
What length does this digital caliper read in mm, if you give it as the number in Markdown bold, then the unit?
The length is **125.34** mm
